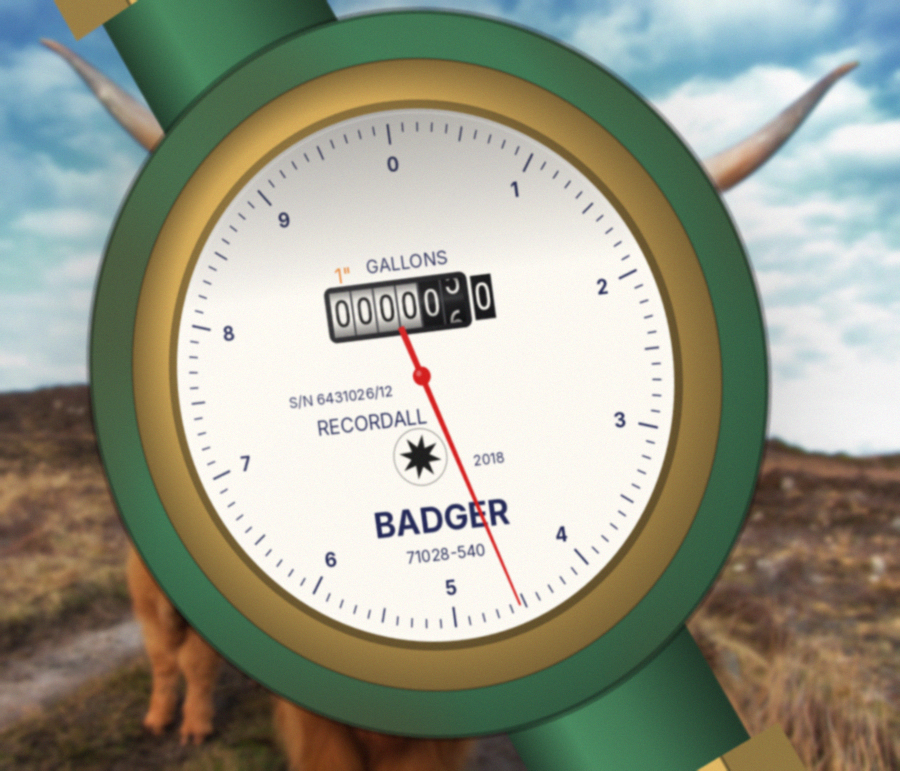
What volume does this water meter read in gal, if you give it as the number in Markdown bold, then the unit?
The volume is **54.5** gal
